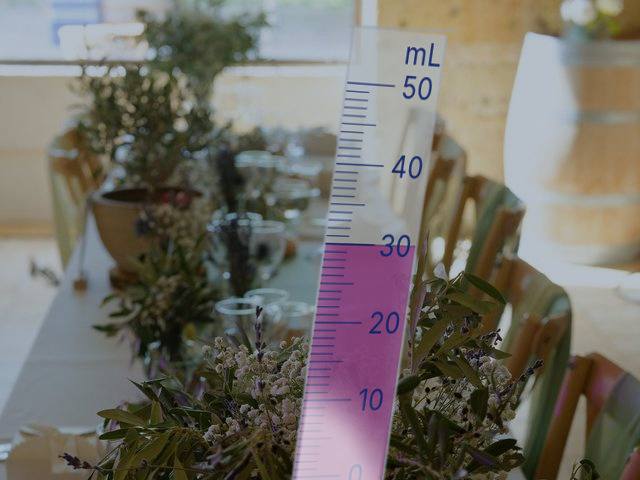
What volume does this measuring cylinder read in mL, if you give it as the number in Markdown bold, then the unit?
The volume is **30** mL
